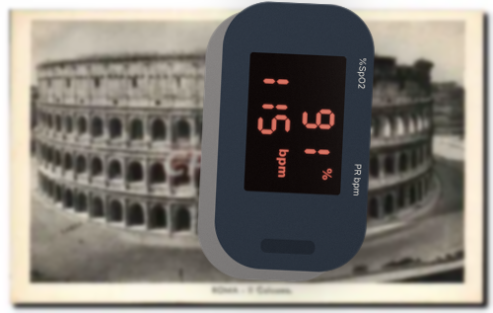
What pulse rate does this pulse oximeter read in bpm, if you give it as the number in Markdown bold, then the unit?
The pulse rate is **115** bpm
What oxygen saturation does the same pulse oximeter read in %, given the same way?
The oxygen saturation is **91** %
